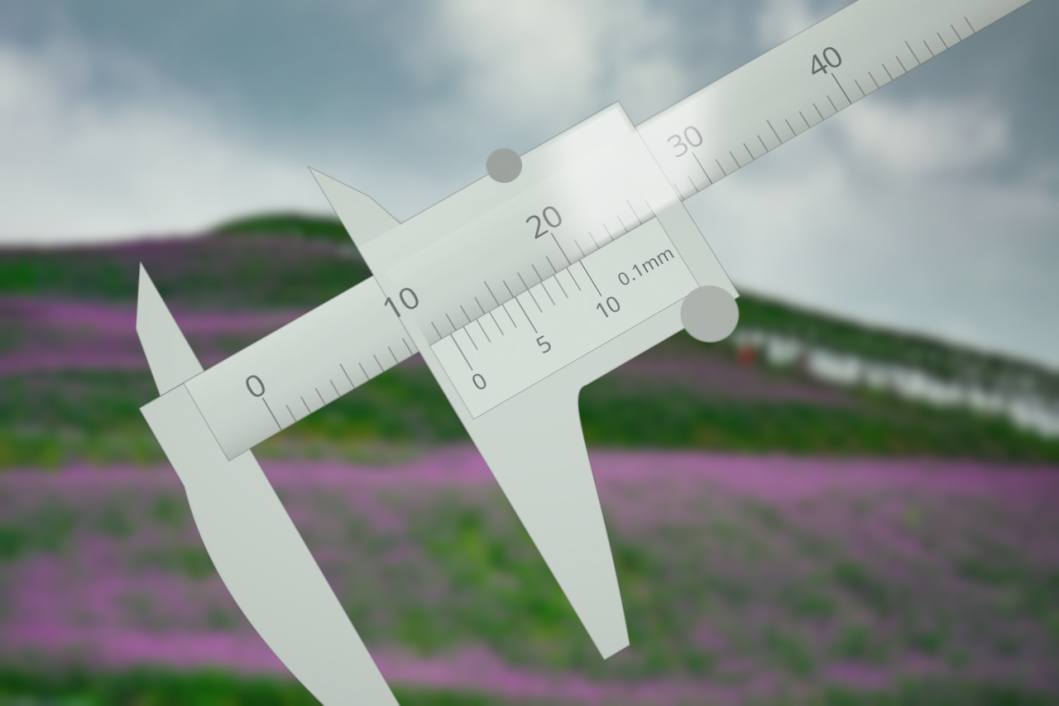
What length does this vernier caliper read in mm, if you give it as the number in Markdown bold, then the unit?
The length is **11.6** mm
